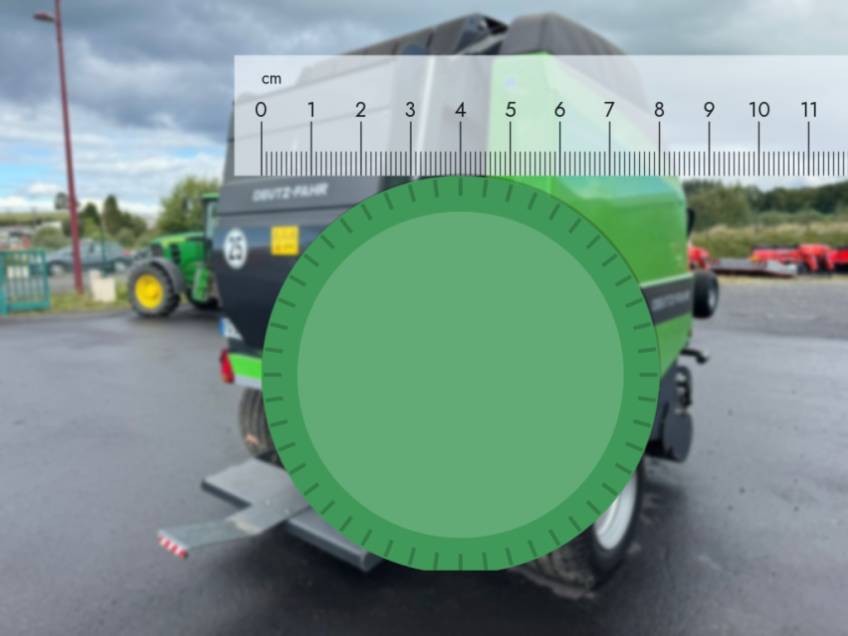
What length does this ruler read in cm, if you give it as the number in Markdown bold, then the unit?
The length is **8** cm
